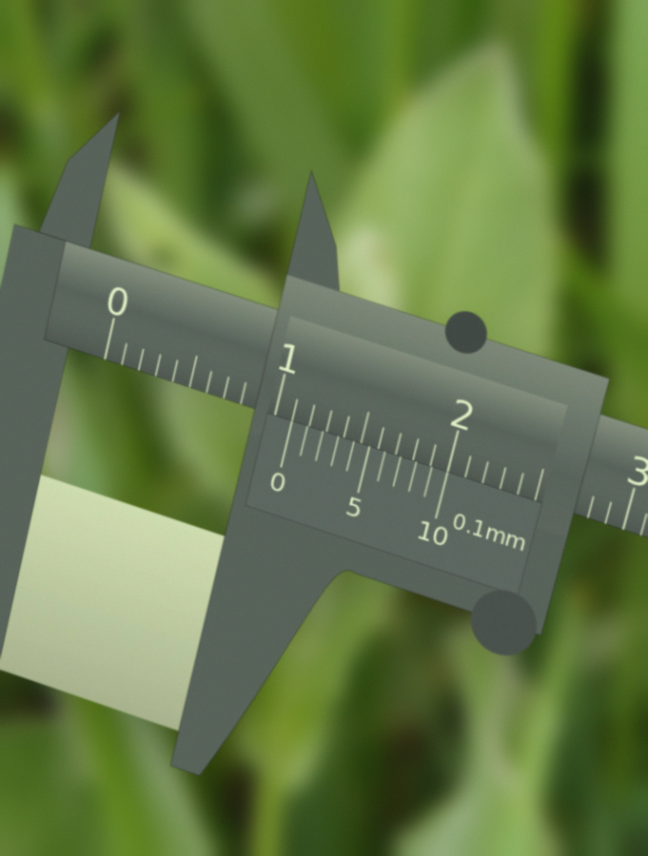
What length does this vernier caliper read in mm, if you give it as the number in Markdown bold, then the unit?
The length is **11.0** mm
